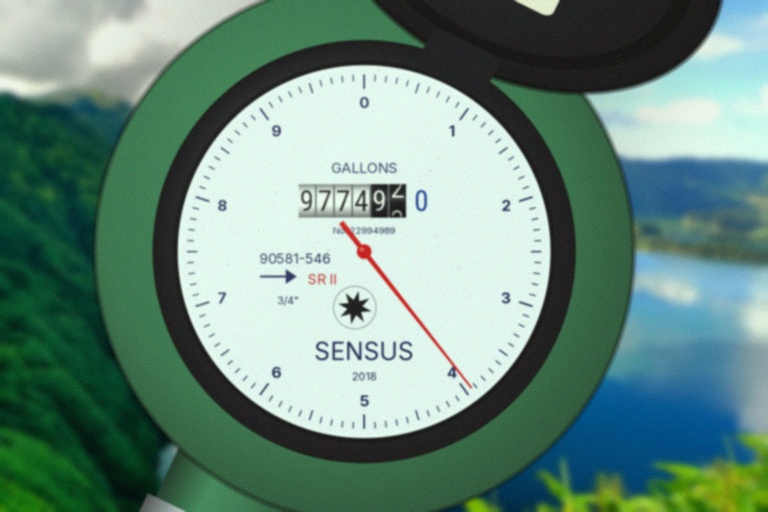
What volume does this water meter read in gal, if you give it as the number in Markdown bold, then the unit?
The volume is **9774923.9** gal
